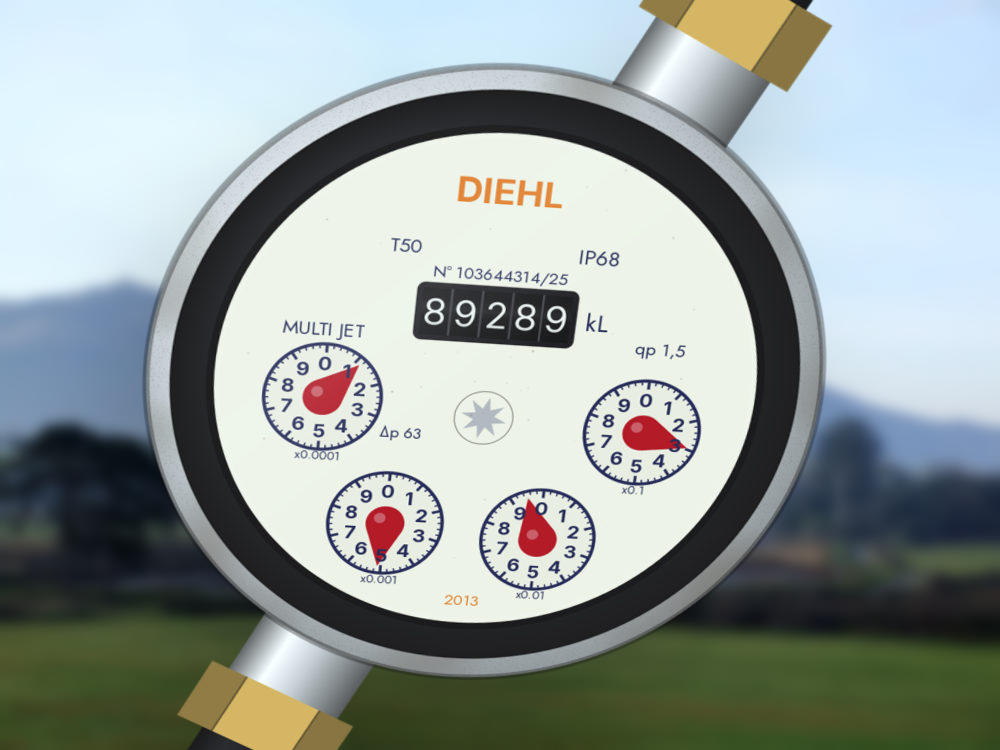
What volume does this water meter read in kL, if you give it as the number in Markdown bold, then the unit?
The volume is **89289.2951** kL
